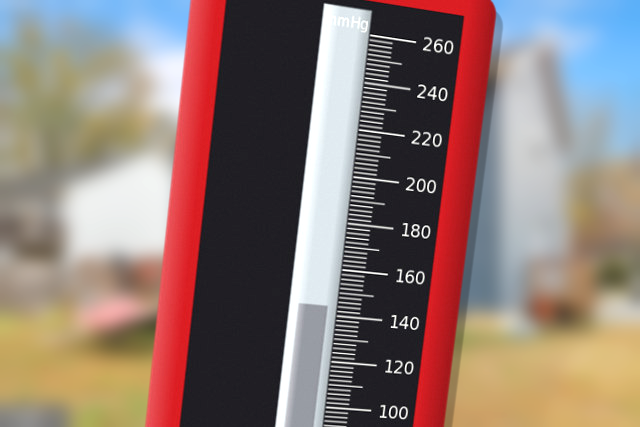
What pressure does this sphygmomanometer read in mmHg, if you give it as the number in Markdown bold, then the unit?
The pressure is **144** mmHg
